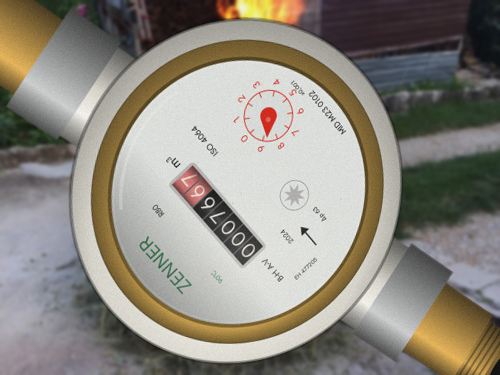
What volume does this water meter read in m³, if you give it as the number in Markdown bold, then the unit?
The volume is **76.668** m³
